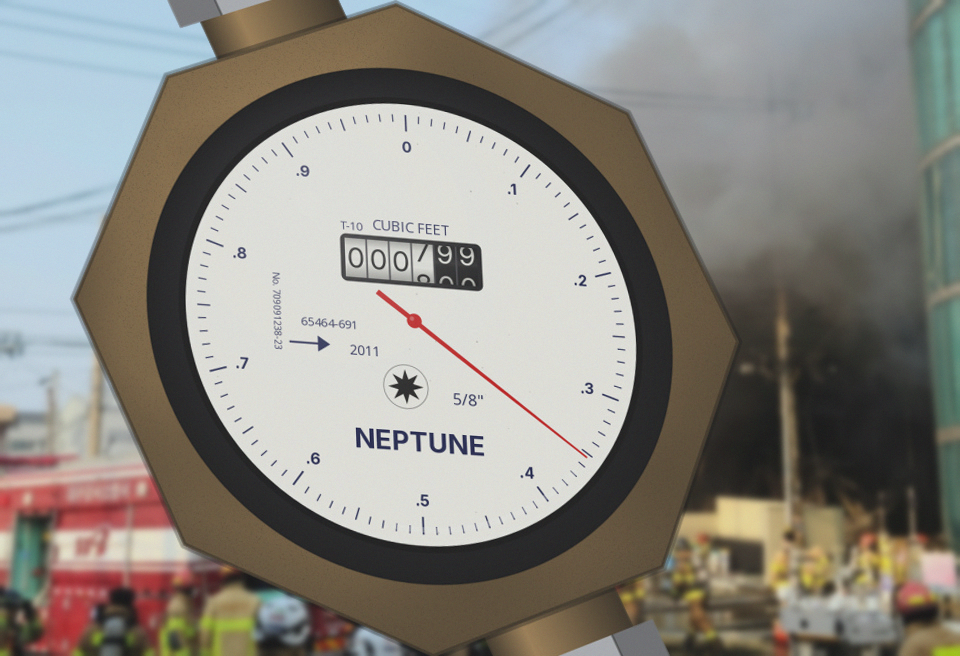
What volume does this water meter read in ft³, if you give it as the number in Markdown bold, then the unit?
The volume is **799.35** ft³
